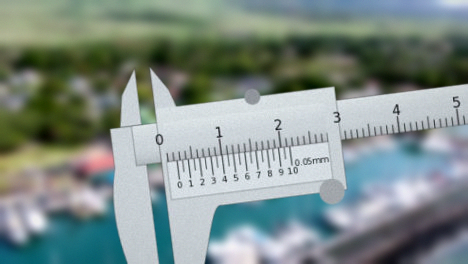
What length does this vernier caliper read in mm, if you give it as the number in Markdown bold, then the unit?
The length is **2.5** mm
